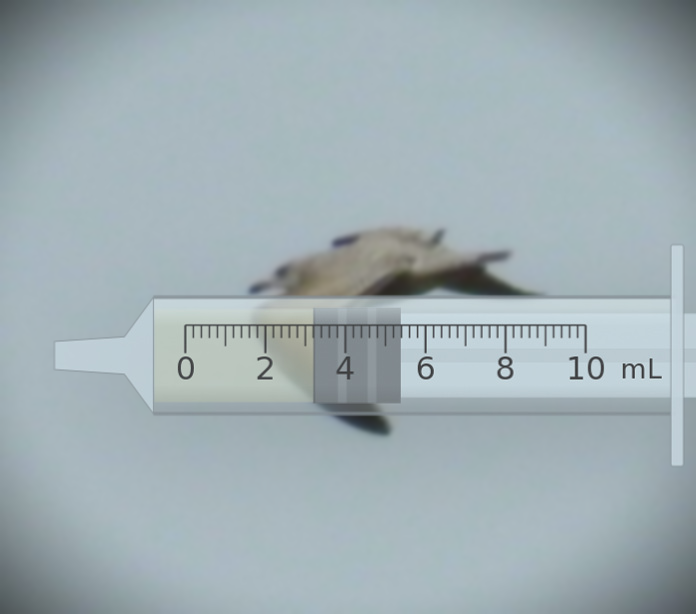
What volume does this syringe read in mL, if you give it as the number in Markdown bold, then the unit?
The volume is **3.2** mL
